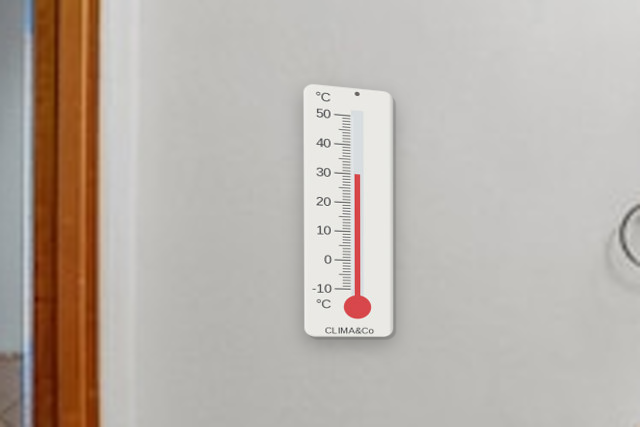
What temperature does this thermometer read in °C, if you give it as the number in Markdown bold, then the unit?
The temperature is **30** °C
